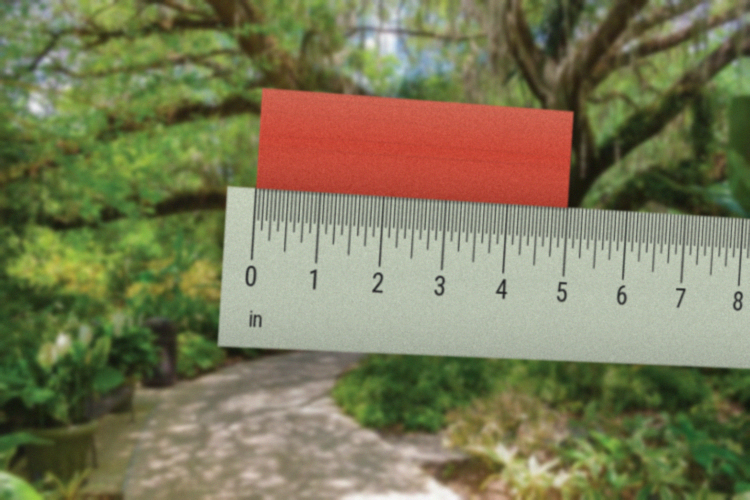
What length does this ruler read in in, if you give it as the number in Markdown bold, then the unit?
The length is **5** in
